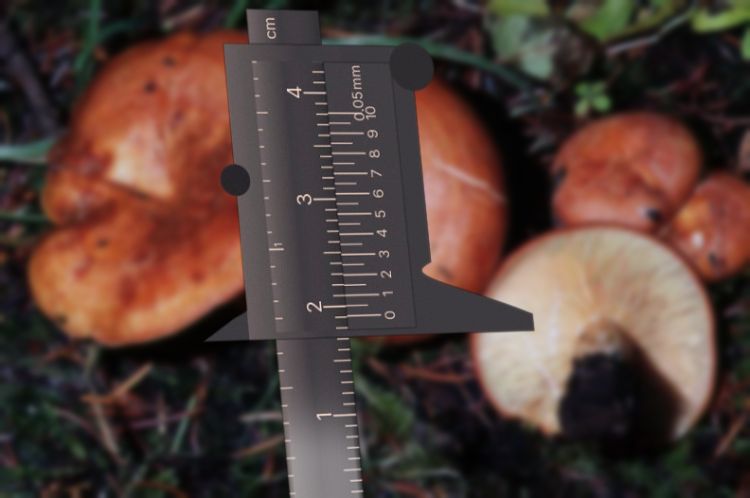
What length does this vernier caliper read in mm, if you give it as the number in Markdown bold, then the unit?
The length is **19.1** mm
